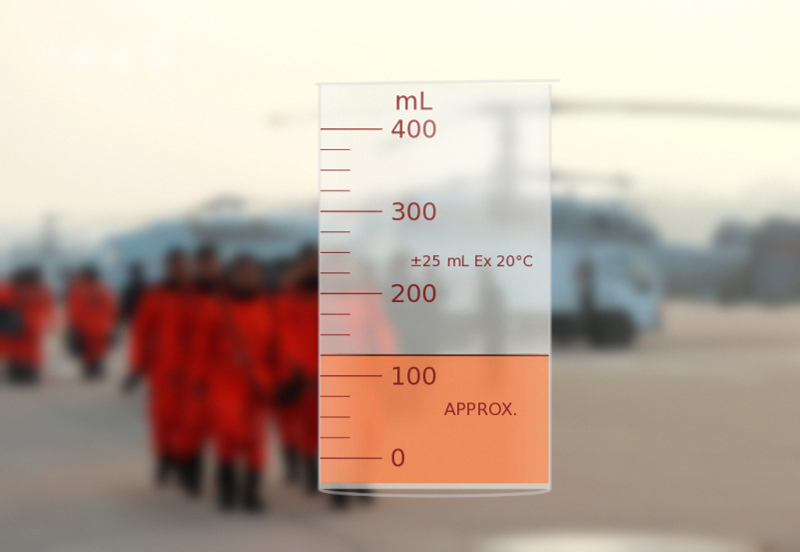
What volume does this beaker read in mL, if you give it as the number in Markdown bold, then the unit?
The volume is **125** mL
